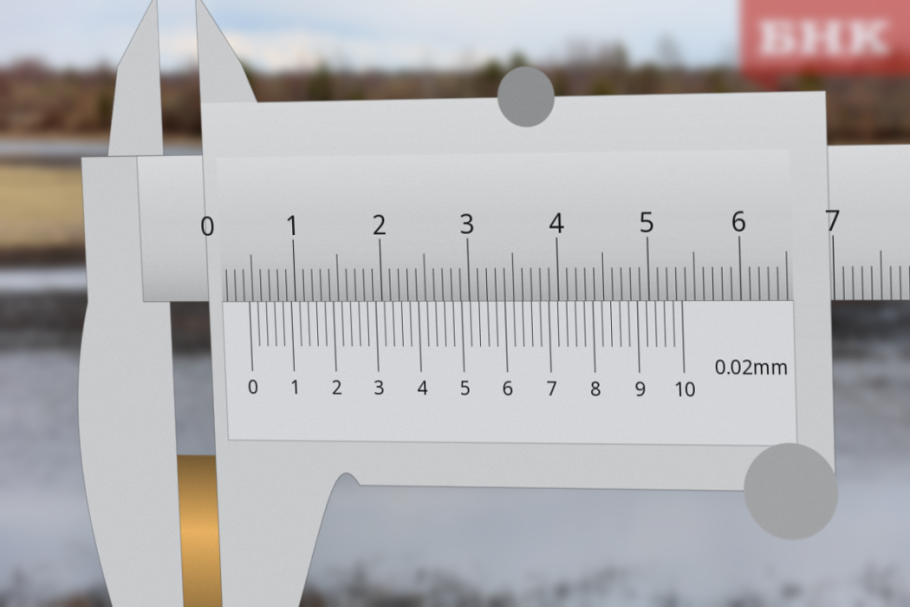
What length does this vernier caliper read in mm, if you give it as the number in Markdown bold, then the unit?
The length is **4.6** mm
